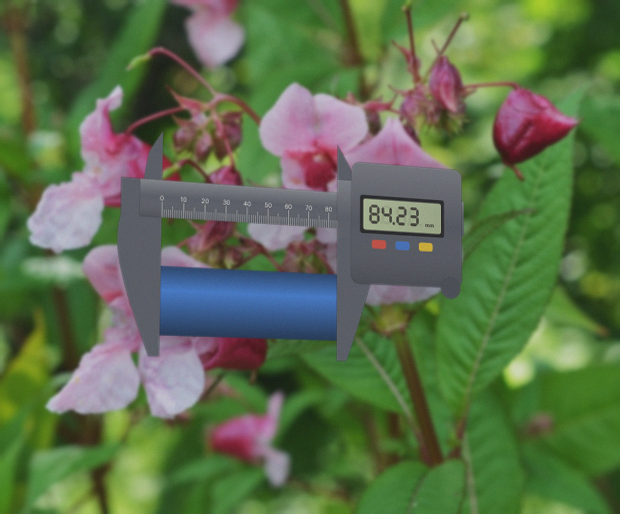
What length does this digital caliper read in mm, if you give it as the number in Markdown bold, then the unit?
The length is **84.23** mm
